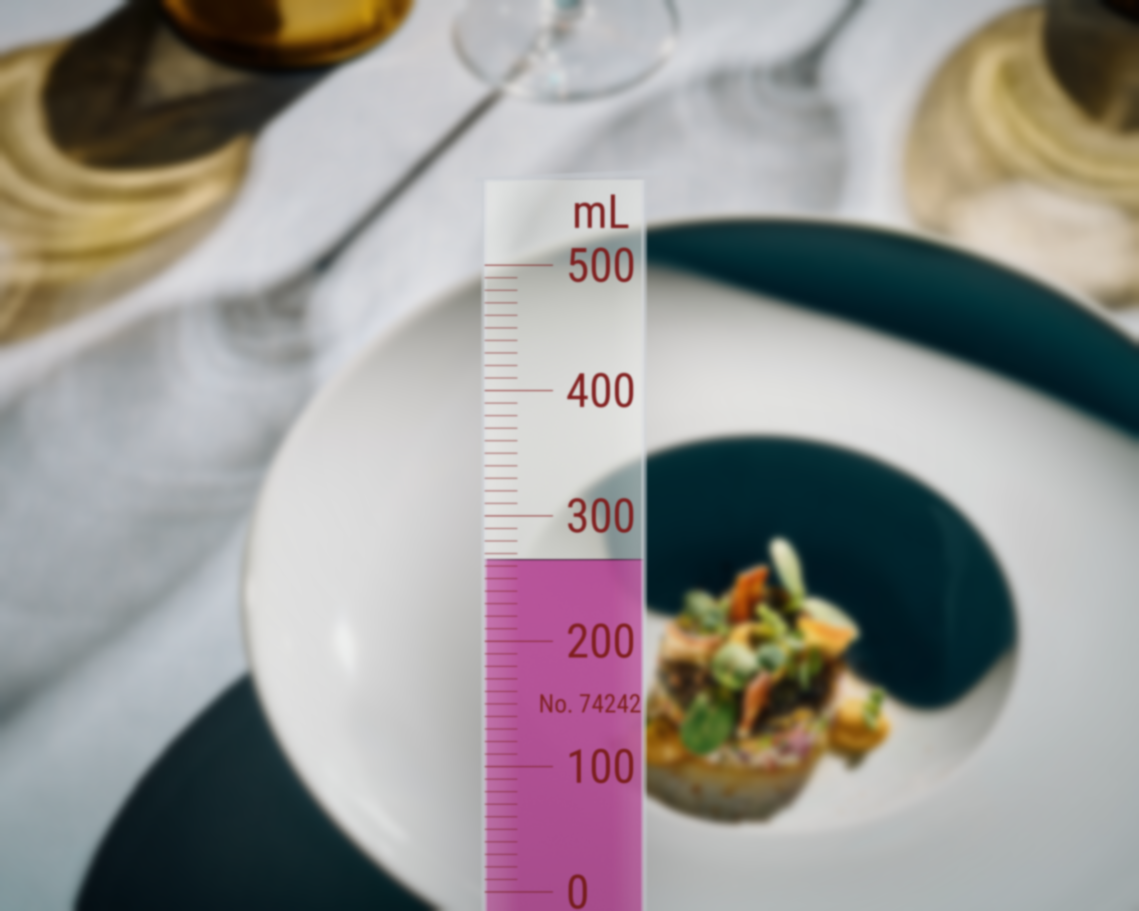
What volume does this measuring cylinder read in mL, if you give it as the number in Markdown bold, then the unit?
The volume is **265** mL
